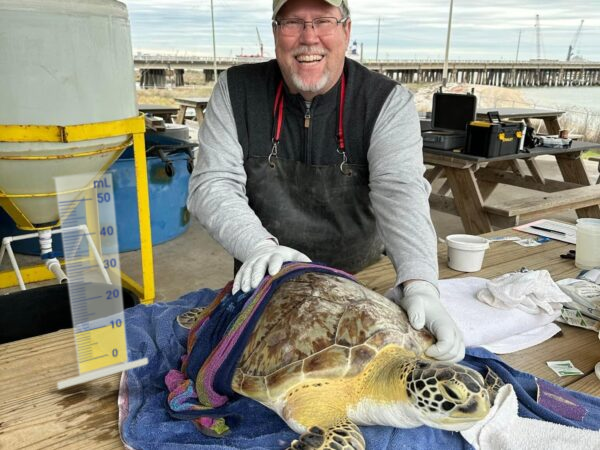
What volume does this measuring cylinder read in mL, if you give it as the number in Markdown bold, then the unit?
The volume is **10** mL
